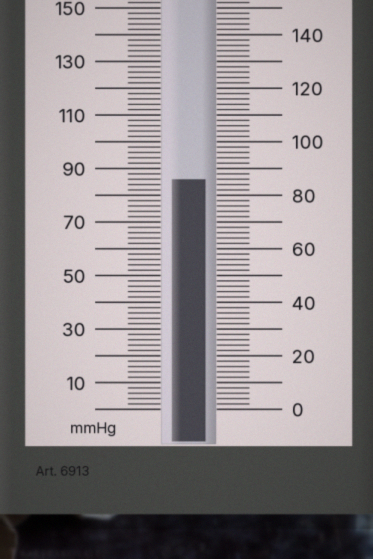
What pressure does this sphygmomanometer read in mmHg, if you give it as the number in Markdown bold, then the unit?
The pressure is **86** mmHg
